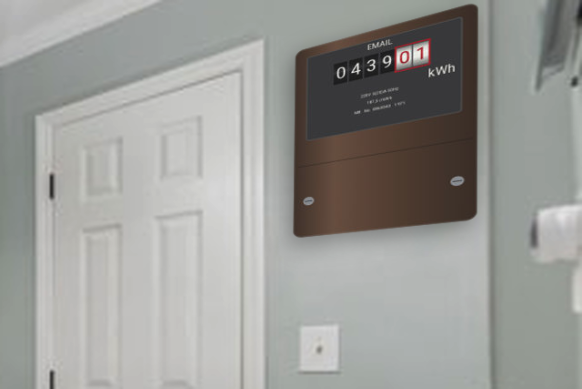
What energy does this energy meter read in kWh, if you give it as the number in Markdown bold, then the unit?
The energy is **439.01** kWh
